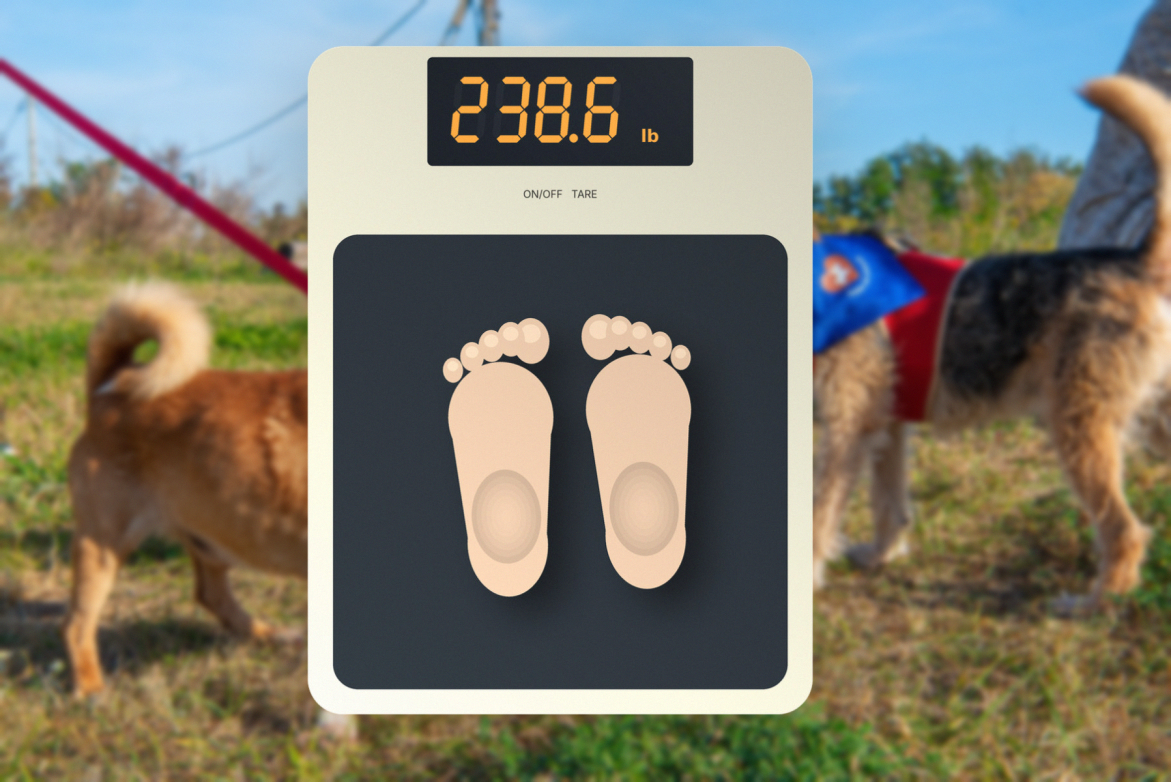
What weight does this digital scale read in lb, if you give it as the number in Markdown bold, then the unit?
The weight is **238.6** lb
